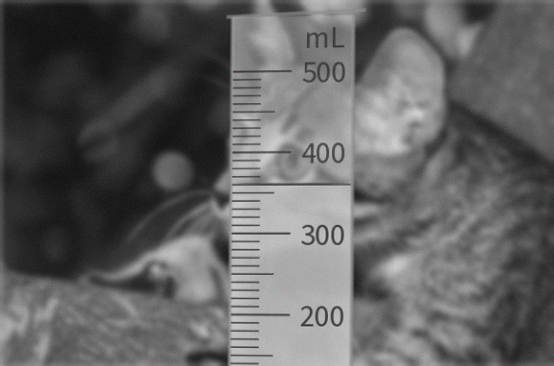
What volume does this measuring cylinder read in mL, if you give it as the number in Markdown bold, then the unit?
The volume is **360** mL
